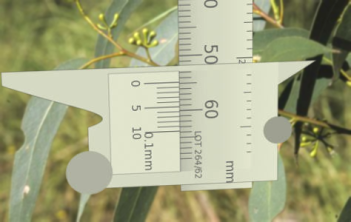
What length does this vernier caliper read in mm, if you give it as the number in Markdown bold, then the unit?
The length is **54.8** mm
